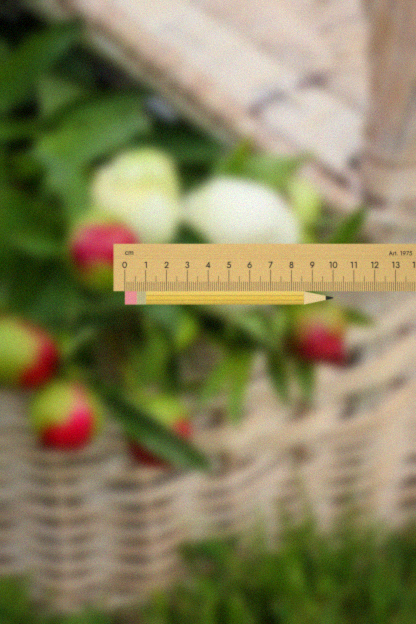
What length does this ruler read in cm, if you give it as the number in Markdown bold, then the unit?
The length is **10** cm
